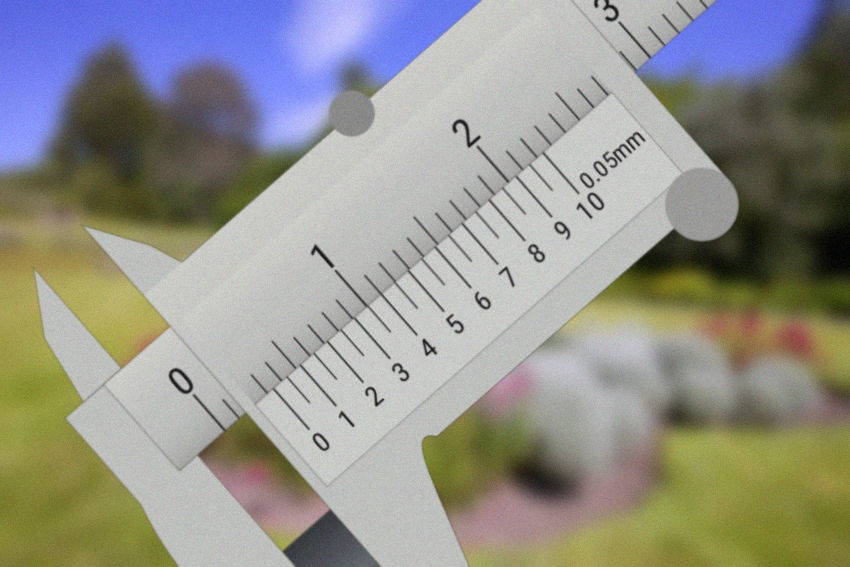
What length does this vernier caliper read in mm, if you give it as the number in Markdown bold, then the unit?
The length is **3.4** mm
